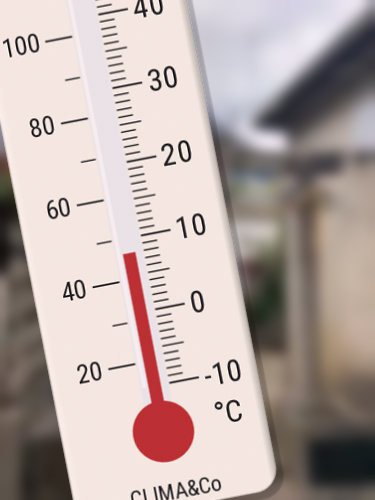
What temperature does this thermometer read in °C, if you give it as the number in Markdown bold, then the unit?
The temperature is **8** °C
